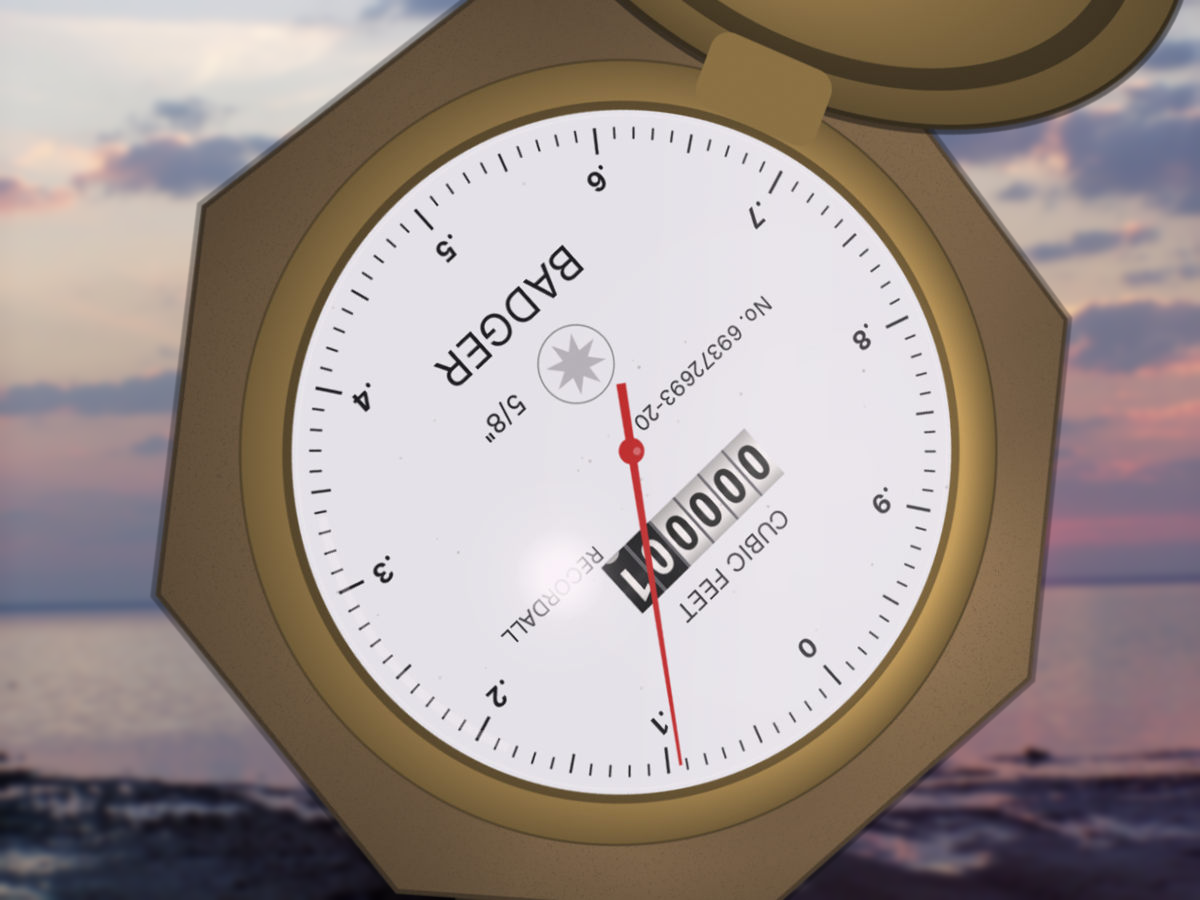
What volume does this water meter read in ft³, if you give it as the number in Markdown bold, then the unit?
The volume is **1.09** ft³
